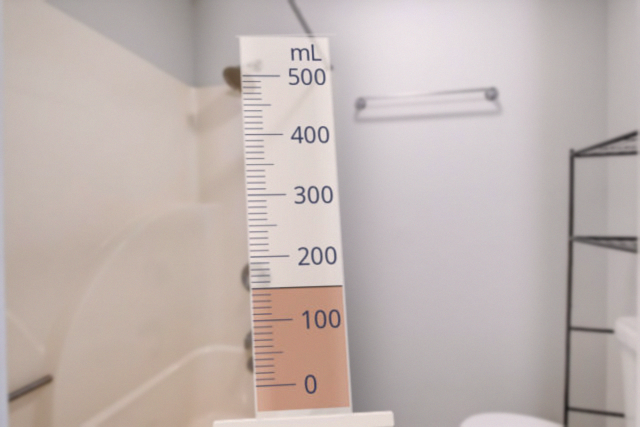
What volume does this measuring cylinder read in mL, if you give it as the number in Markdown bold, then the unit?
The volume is **150** mL
